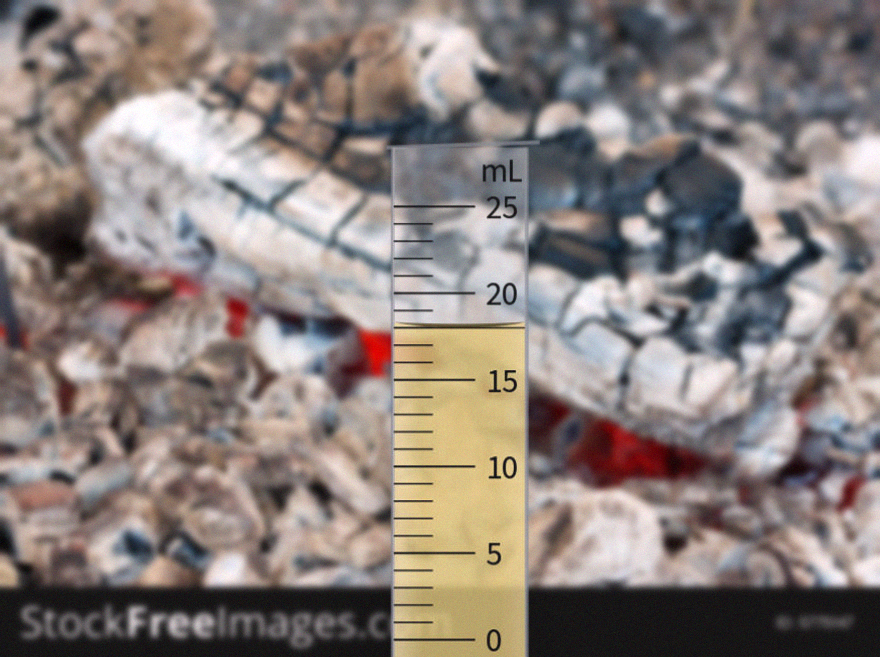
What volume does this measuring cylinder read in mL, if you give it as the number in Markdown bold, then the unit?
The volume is **18** mL
